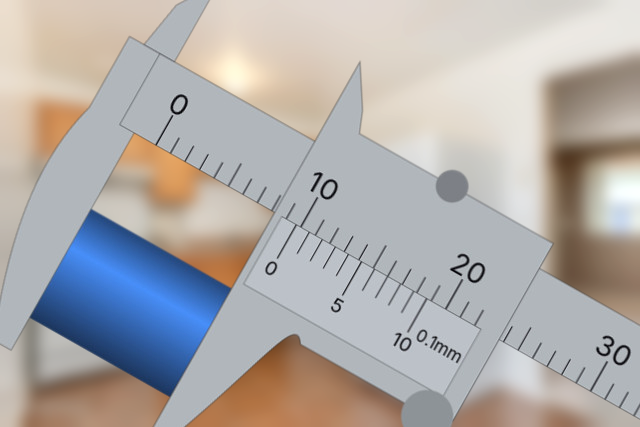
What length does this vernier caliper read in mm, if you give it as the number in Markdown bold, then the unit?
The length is **9.7** mm
